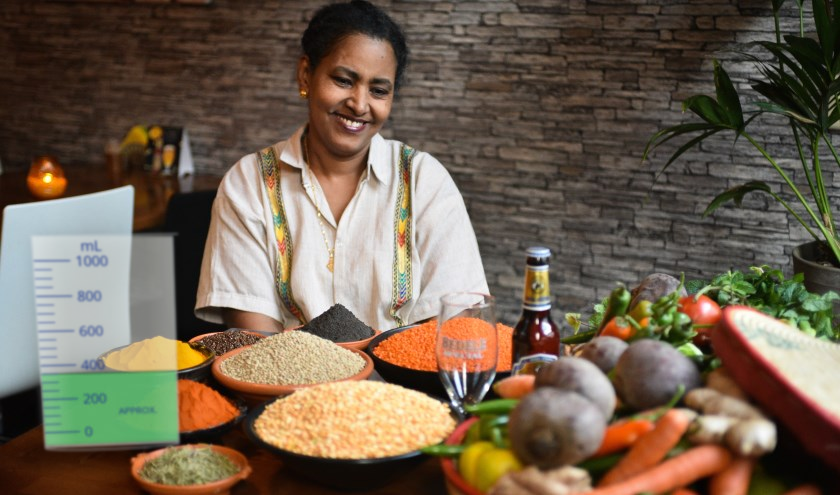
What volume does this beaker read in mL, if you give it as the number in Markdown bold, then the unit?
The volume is **350** mL
